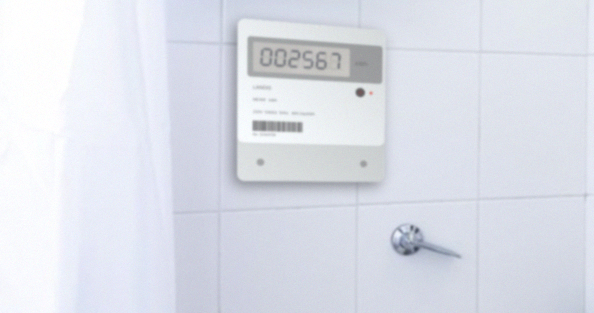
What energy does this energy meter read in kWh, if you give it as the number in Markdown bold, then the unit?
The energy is **2567** kWh
